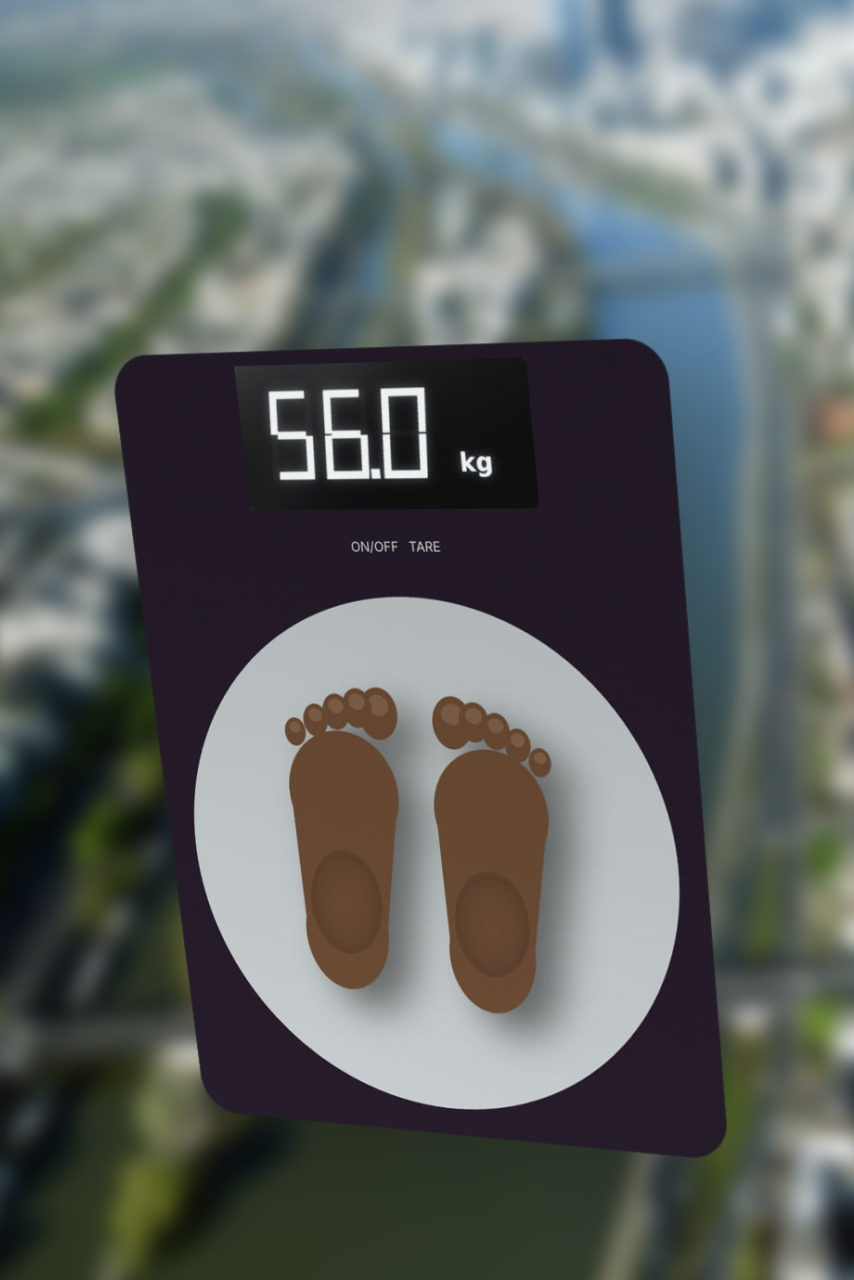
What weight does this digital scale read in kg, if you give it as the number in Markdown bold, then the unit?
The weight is **56.0** kg
